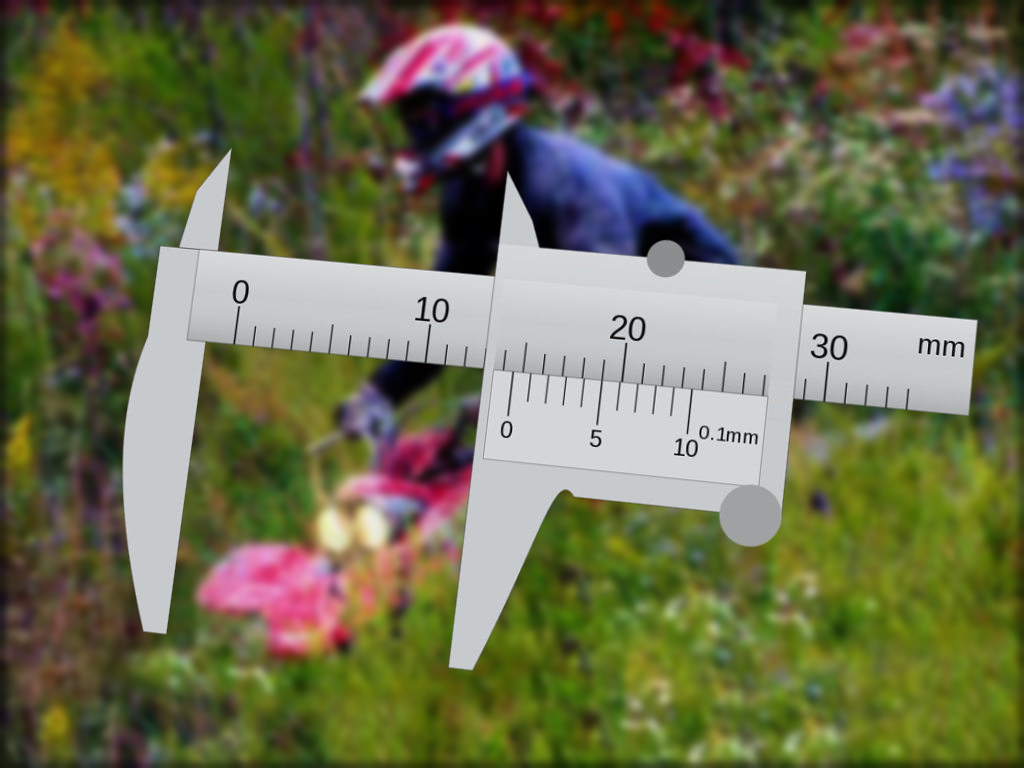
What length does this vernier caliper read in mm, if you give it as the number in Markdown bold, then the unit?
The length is **14.5** mm
